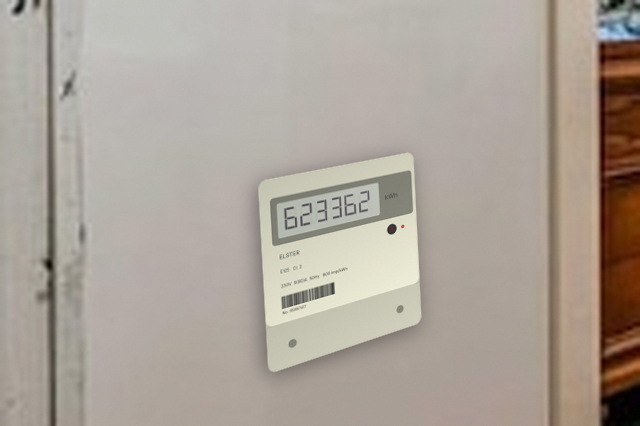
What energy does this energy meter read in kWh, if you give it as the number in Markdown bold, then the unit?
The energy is **623362** kWh
